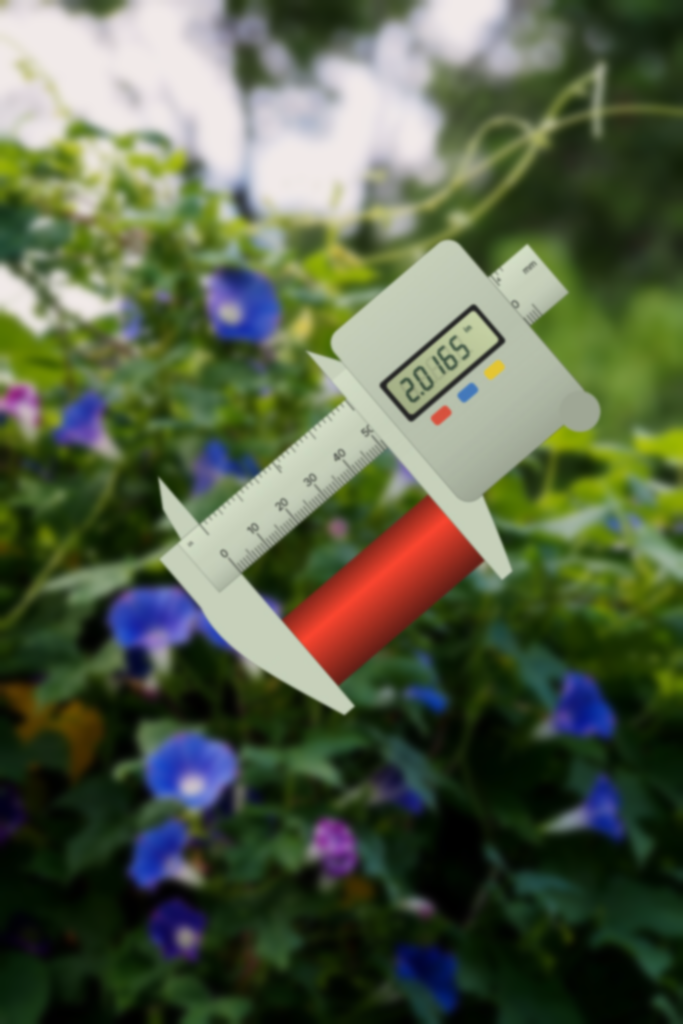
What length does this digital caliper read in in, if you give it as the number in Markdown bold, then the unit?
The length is **2.0165** in
